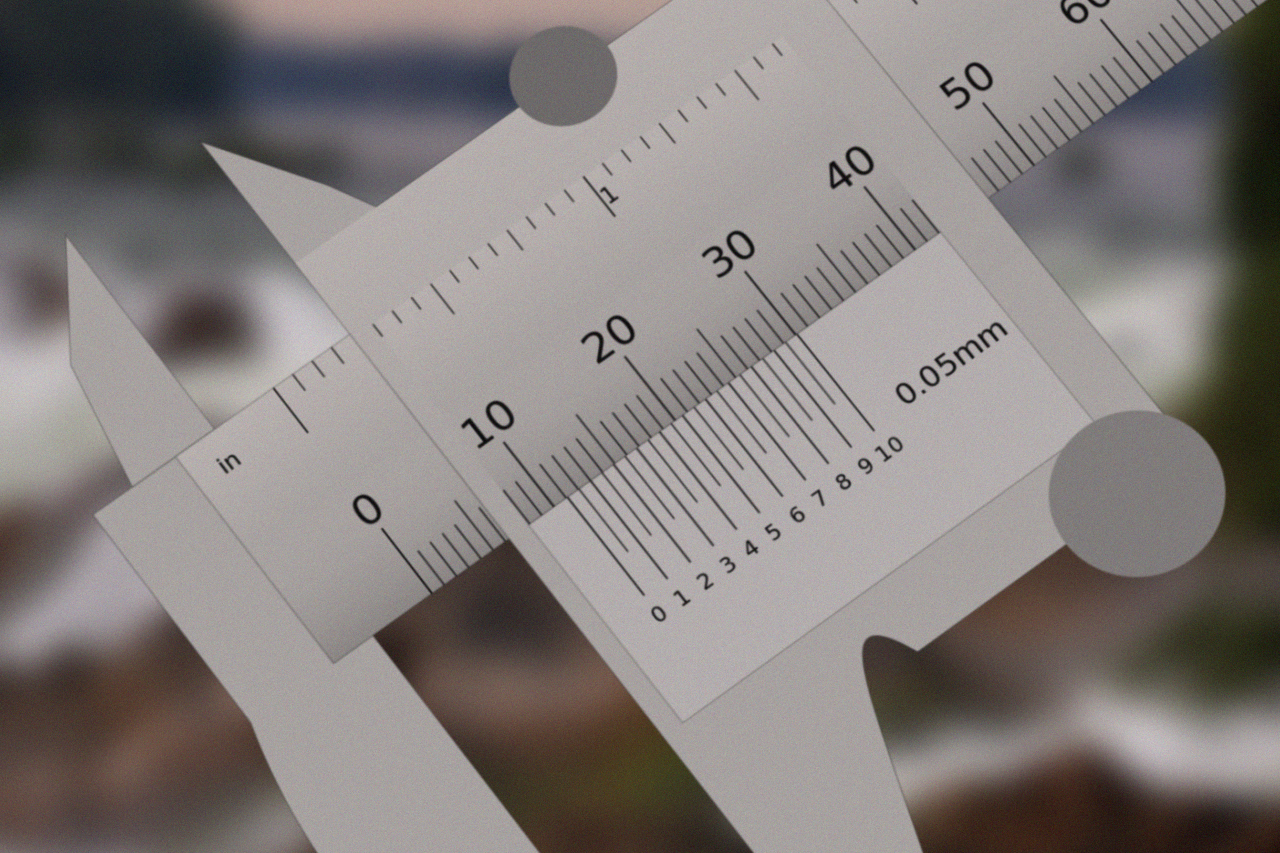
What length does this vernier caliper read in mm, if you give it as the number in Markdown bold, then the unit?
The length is **11.1** mm
